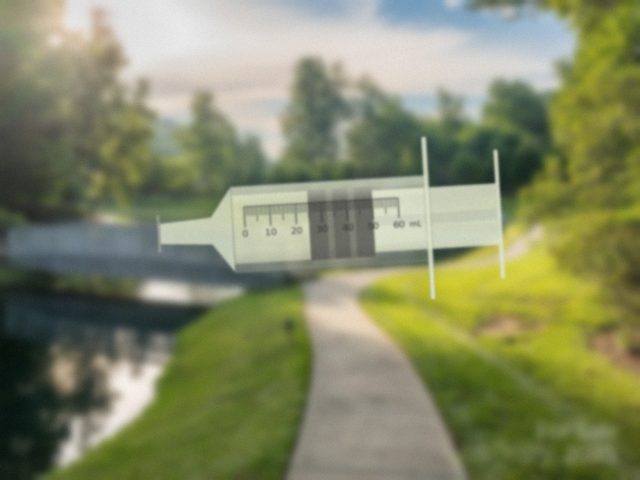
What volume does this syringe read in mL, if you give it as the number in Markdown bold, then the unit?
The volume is **25** mL
